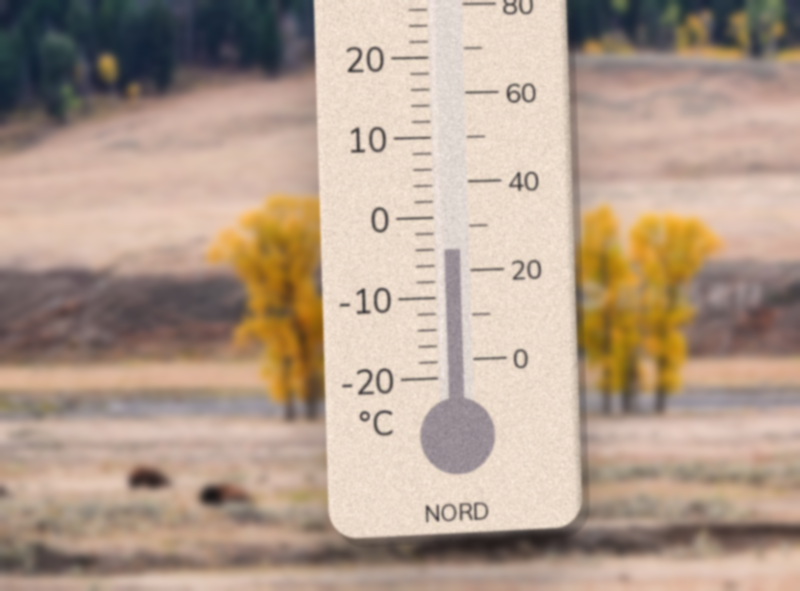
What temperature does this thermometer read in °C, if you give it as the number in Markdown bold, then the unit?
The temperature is **-4** °C
